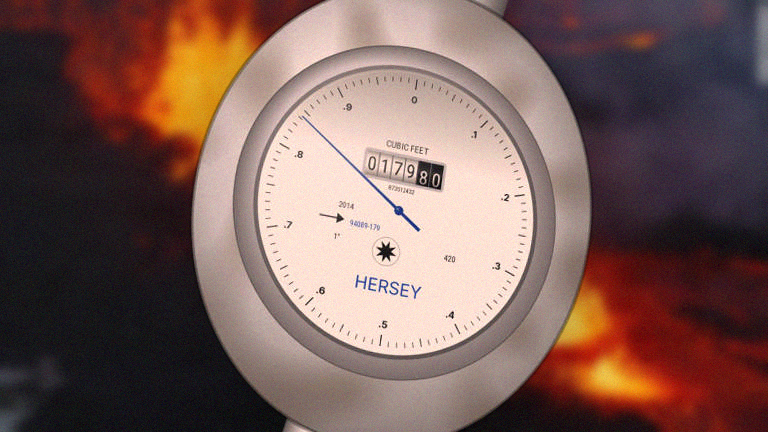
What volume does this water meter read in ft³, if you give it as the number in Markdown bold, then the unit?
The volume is **17979.84** ft³
